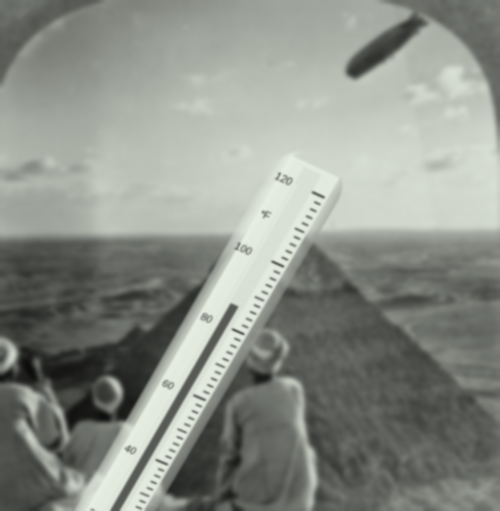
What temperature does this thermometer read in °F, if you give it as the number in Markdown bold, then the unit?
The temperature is **86** °F
